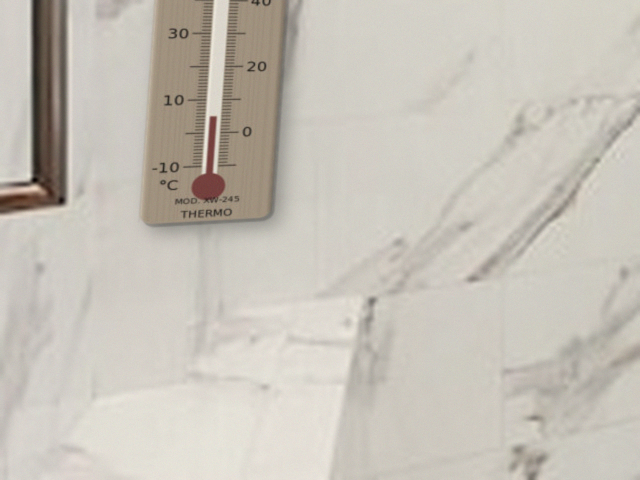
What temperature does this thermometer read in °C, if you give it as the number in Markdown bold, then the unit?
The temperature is **5** °C
